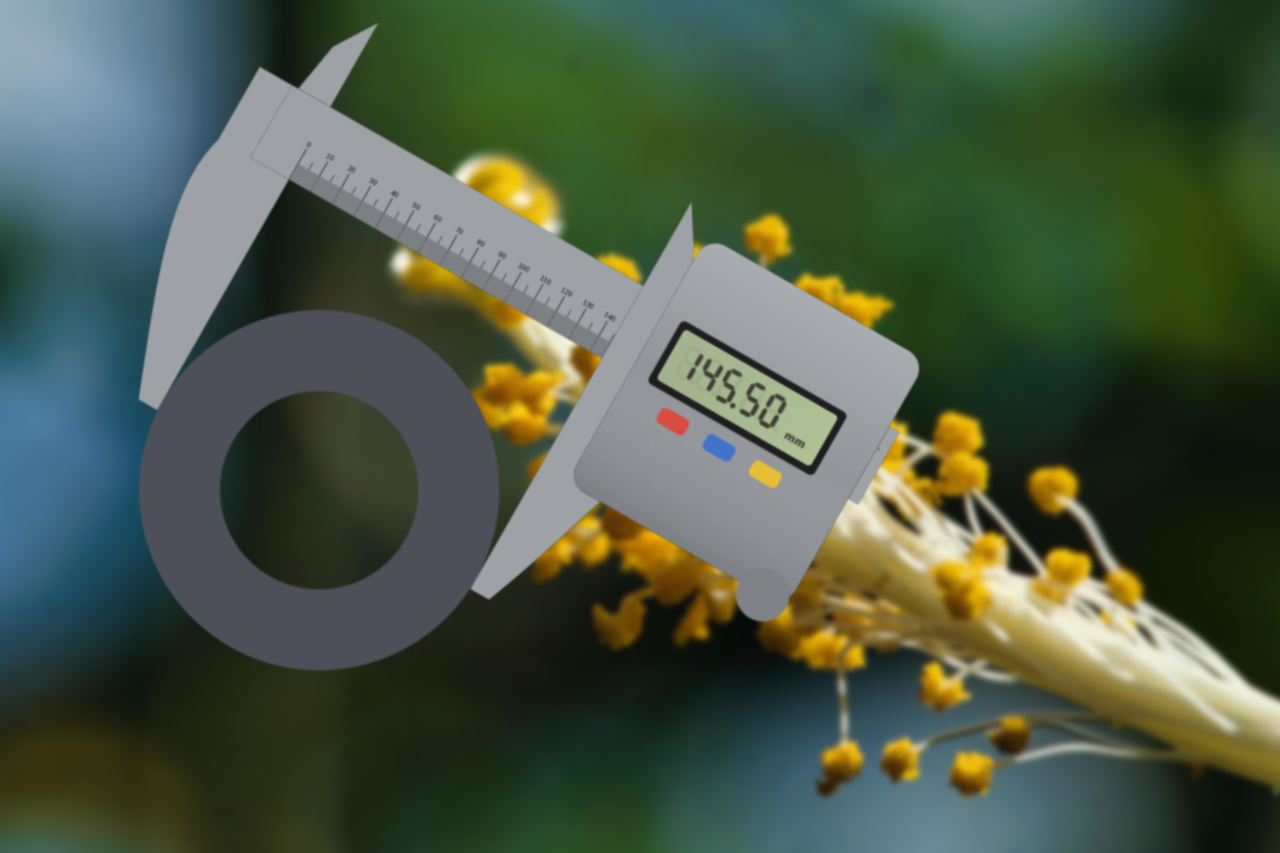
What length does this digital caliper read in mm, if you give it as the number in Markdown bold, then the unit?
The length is **145.50** mm
